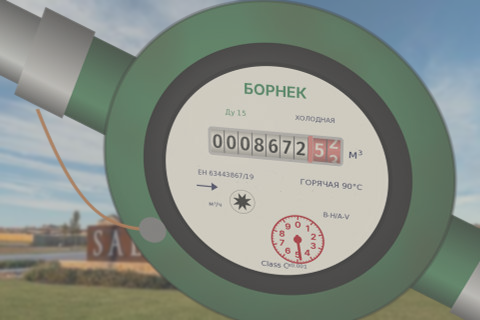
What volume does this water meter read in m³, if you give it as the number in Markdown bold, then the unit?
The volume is **8672.524** m³
